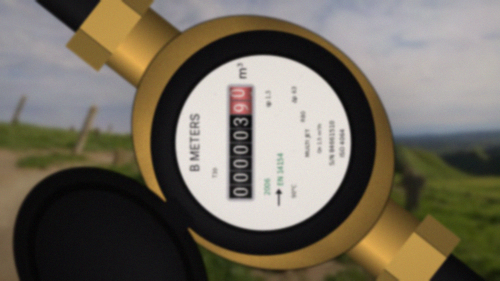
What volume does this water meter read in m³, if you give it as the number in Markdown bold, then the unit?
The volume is **3.90** m³
